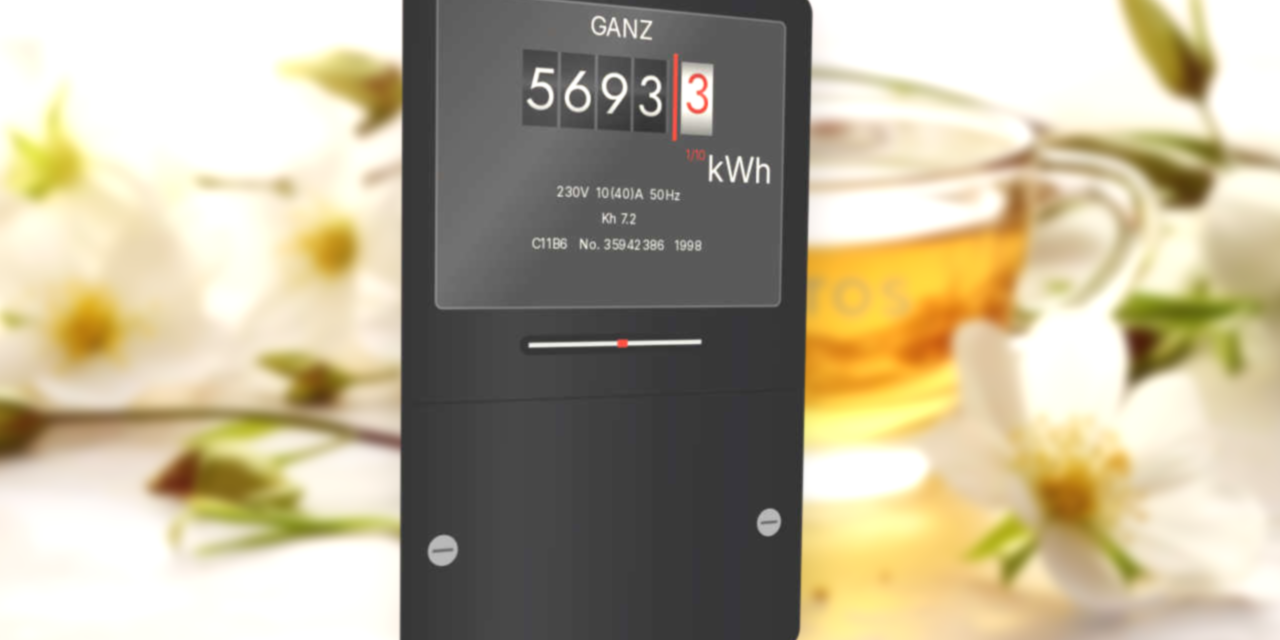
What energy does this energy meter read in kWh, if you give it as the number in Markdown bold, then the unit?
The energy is **5693.3** kWh
